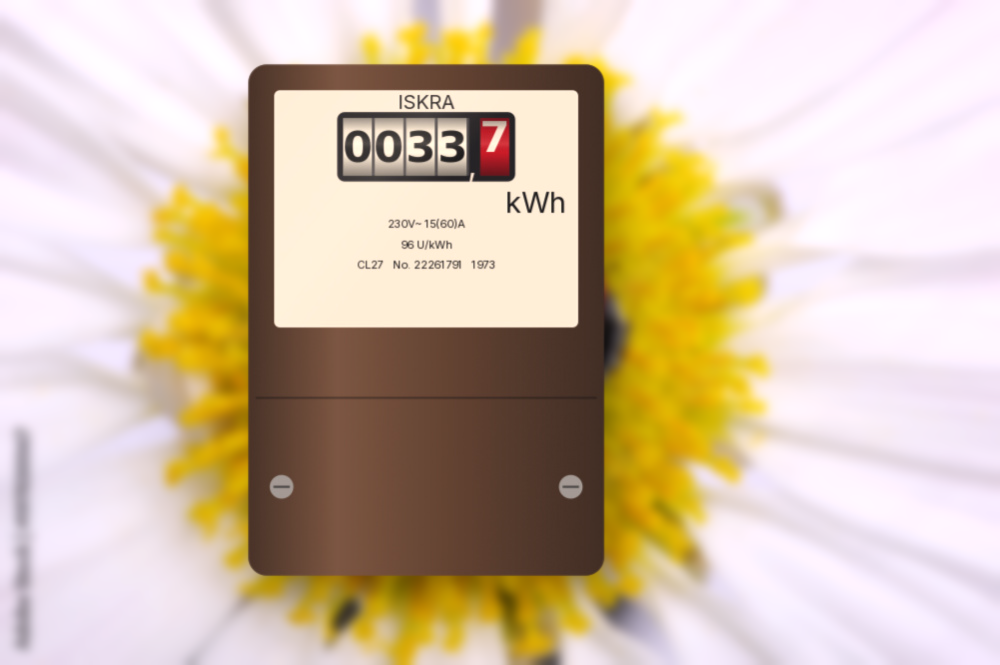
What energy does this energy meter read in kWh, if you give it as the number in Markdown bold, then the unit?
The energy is **33.7** kWh
